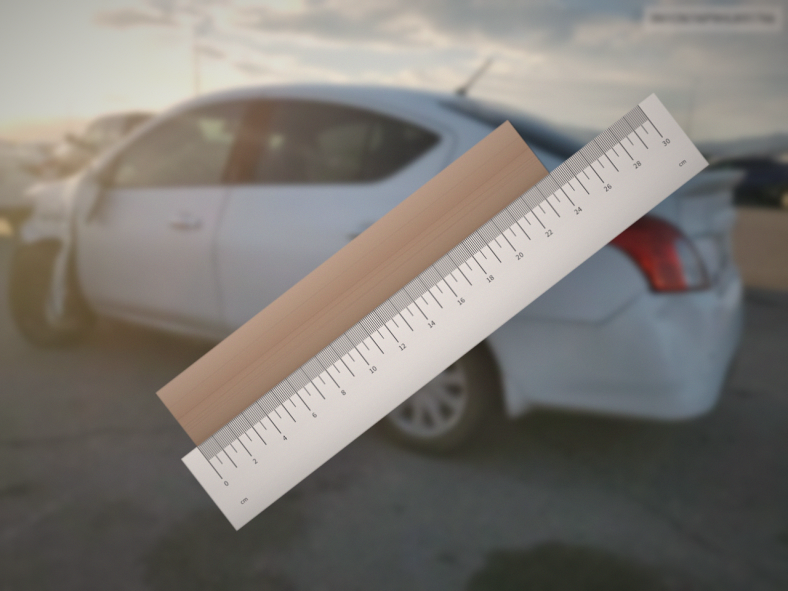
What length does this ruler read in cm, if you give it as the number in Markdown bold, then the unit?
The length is **24** cm
